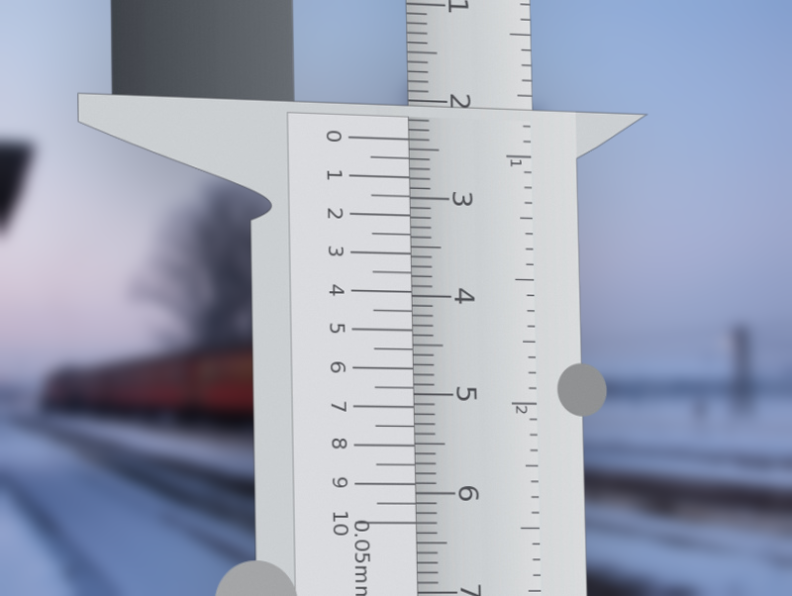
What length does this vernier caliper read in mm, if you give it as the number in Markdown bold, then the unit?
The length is **24.0** mm
